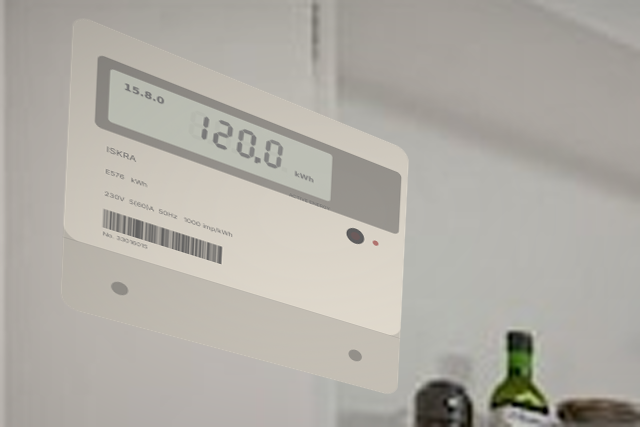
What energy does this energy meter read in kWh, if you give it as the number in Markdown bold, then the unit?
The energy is **120.0** kWh
